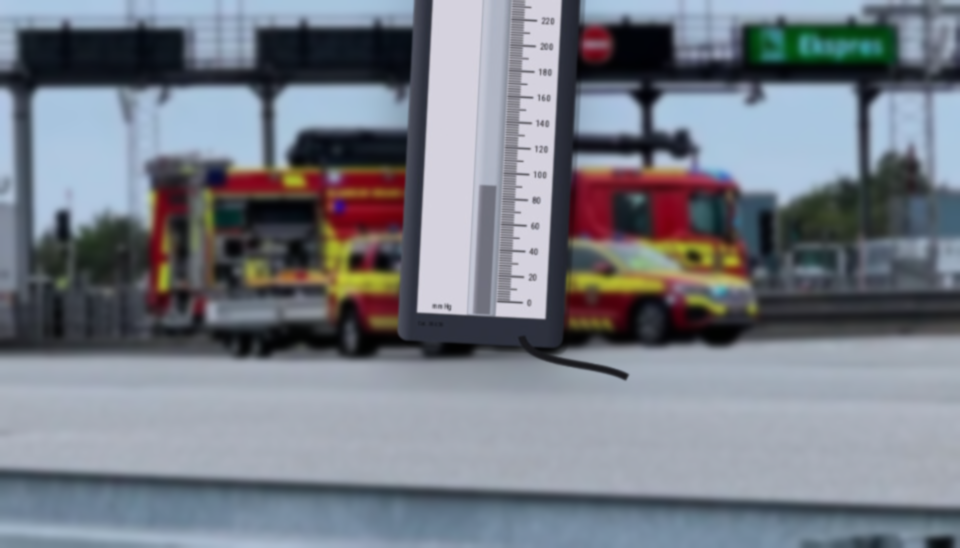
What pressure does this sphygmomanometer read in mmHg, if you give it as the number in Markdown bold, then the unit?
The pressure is **90** mmHg
